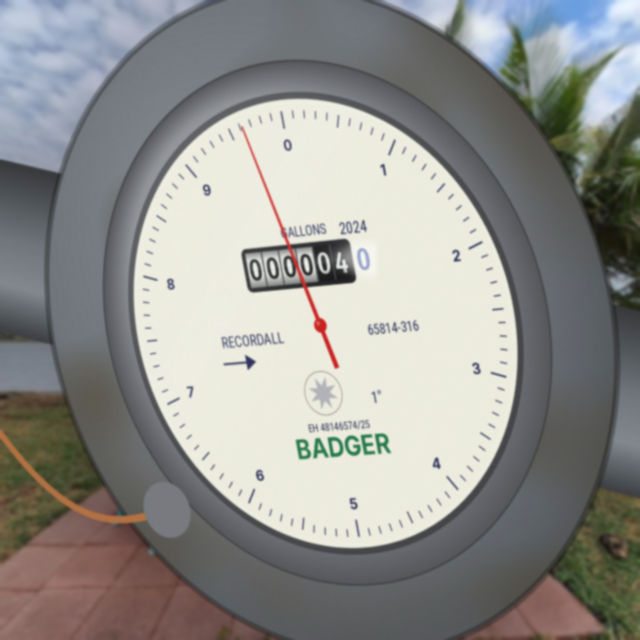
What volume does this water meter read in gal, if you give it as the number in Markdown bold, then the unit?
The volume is **39.6** gal
